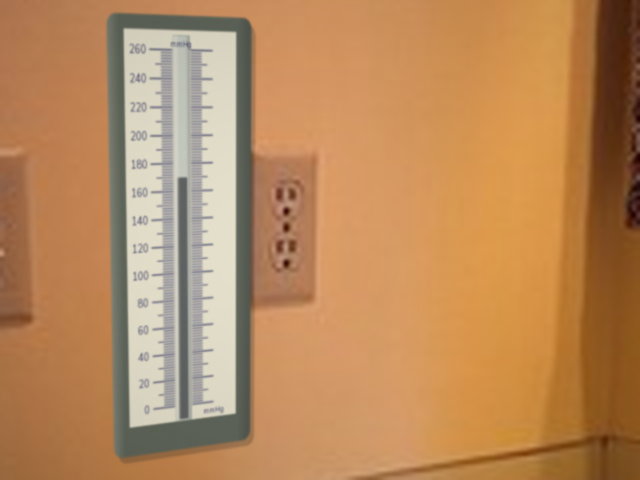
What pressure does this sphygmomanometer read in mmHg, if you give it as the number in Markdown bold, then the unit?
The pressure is **170** mmHg
